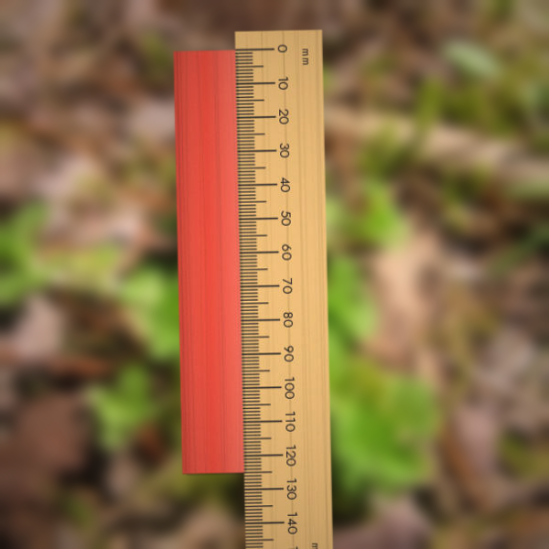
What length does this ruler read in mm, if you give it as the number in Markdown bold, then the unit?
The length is **125** mm
